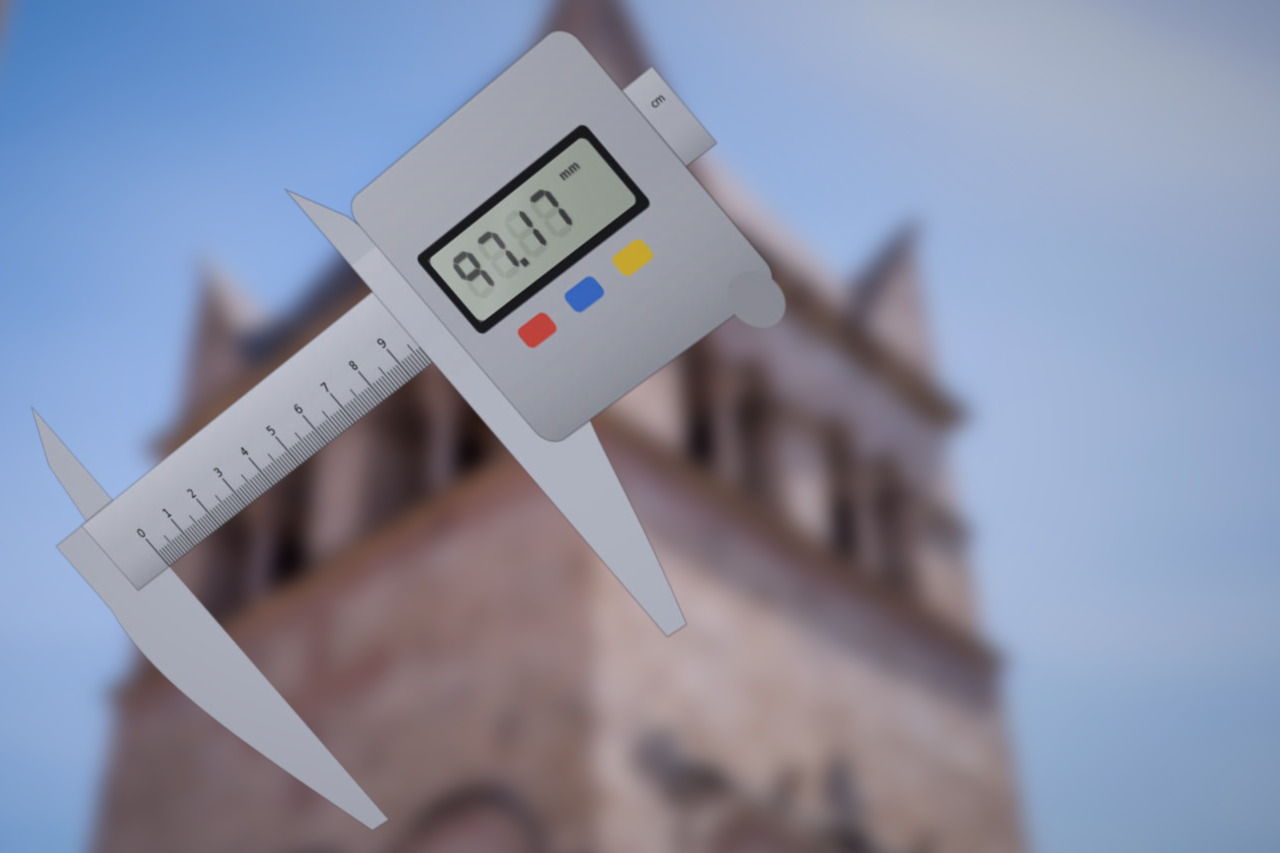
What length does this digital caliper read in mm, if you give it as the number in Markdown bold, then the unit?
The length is **97.17** mm
